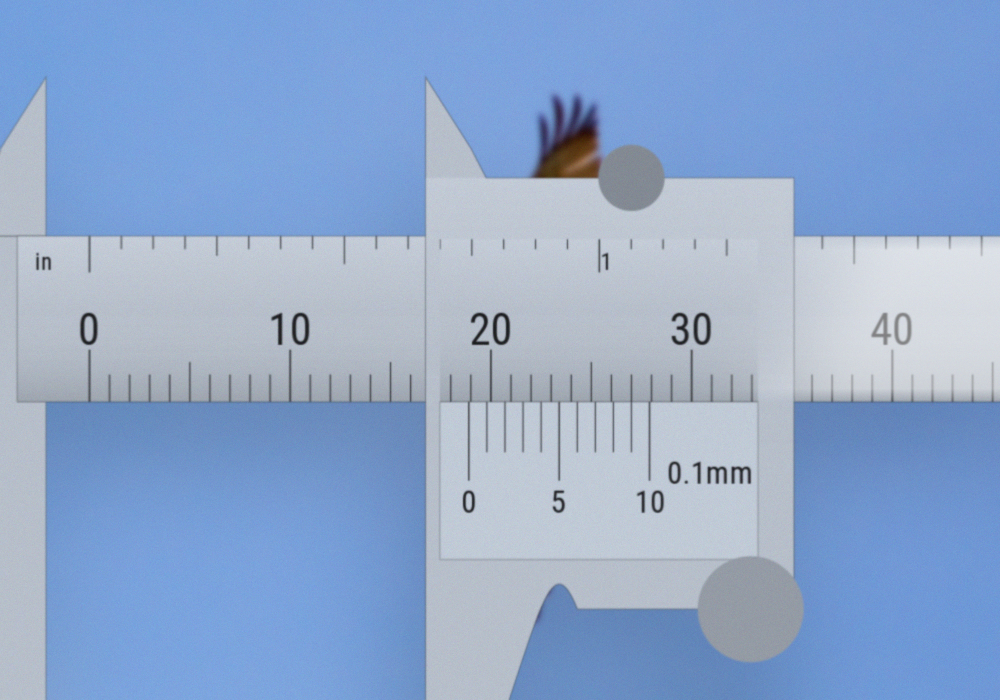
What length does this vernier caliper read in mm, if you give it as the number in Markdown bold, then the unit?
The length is **18.9** mm
